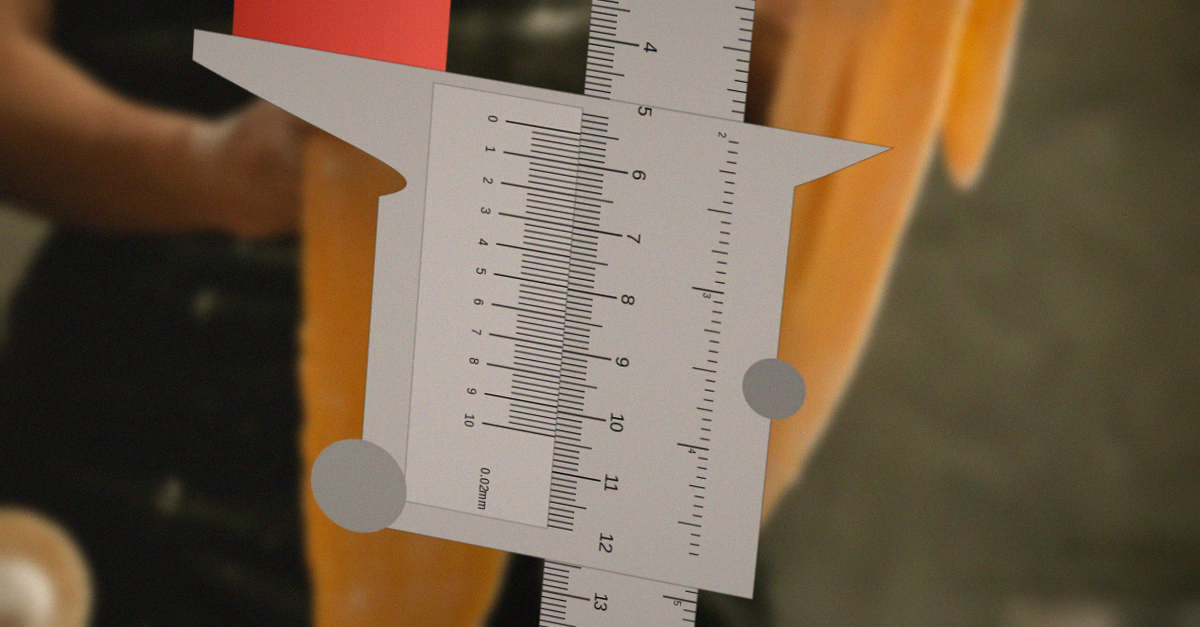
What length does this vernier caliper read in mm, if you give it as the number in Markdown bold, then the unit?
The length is **55.2** mm
